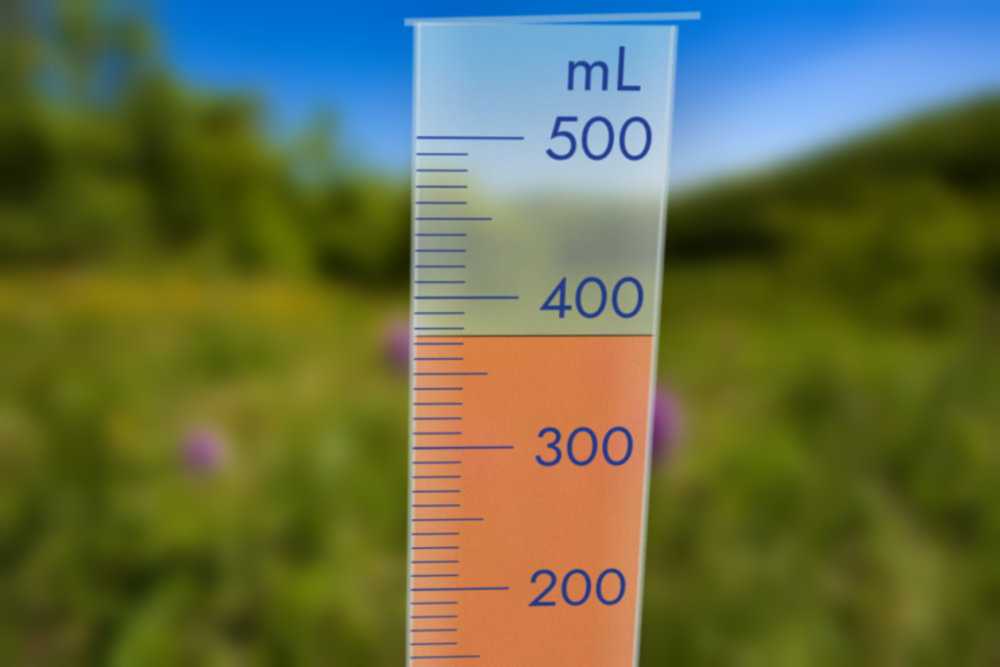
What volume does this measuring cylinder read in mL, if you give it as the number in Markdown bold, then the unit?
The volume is **375** mL
